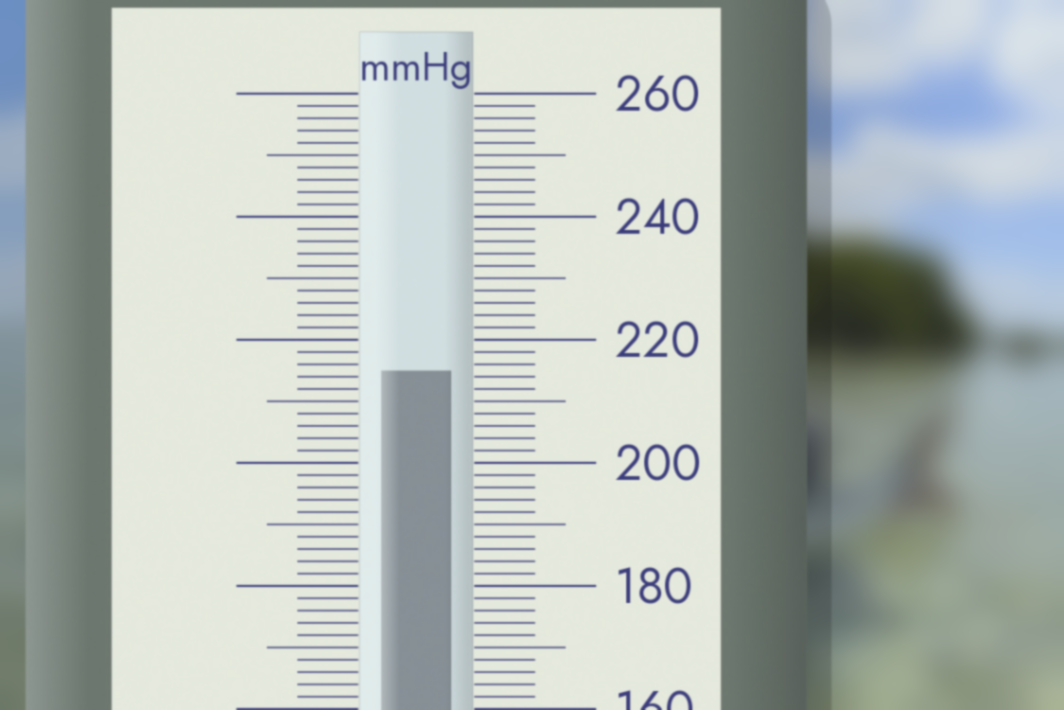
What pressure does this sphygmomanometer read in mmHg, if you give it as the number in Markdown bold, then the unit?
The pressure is **215** mmHg
